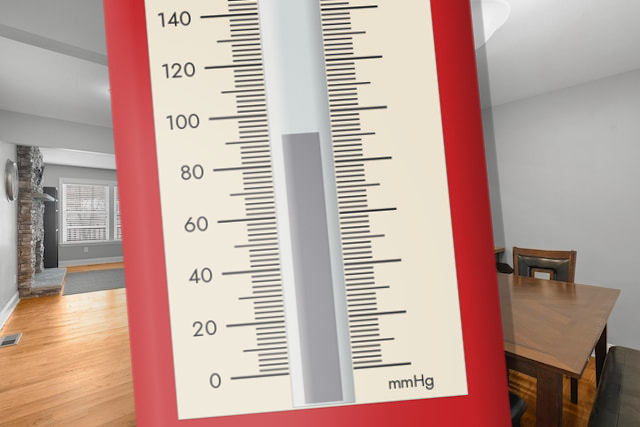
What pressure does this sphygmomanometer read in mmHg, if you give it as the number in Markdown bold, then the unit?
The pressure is **92** mmHg
